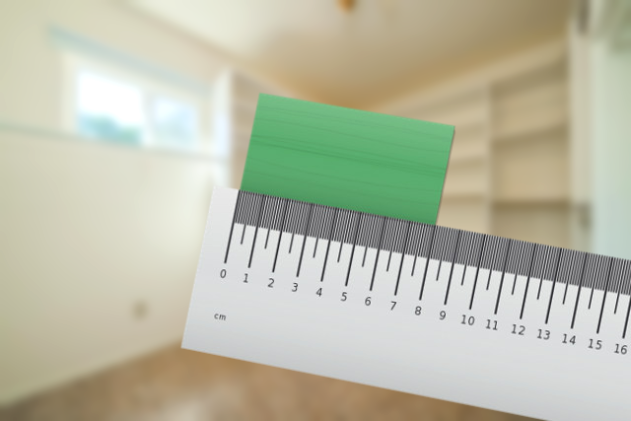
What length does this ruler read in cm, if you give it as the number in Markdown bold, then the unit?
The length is **8** cm
